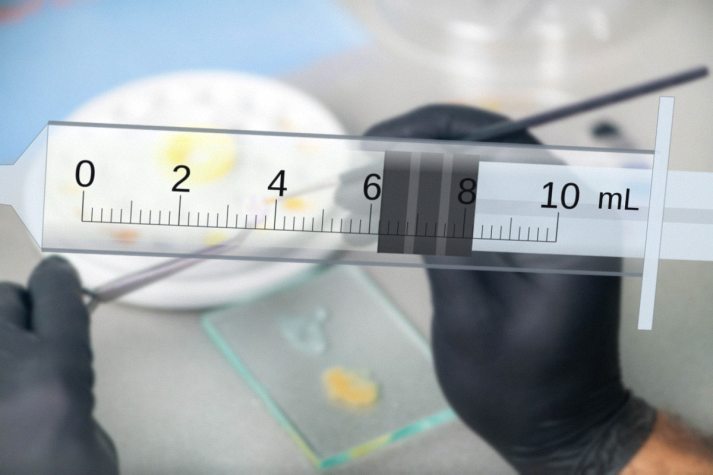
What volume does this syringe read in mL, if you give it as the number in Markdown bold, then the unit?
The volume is **6.2** mL
